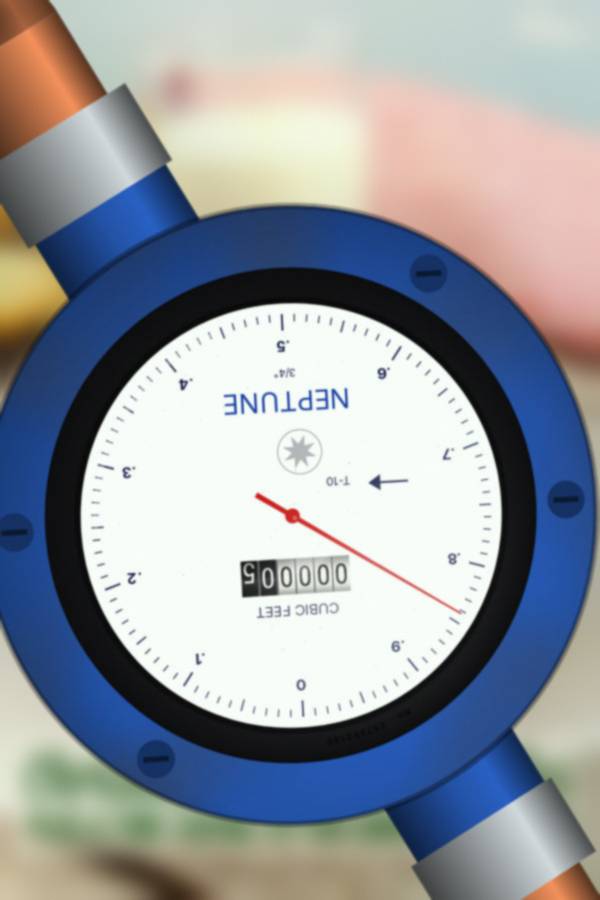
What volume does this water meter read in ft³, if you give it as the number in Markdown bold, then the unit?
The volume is **4.84** ft³
